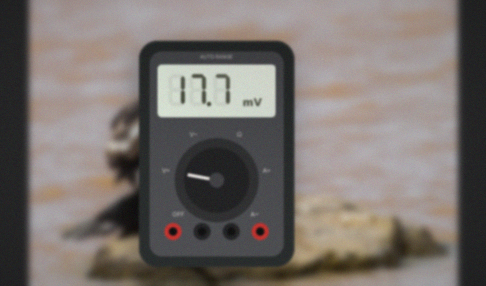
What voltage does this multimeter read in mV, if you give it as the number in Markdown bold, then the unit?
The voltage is **17.7** mV
